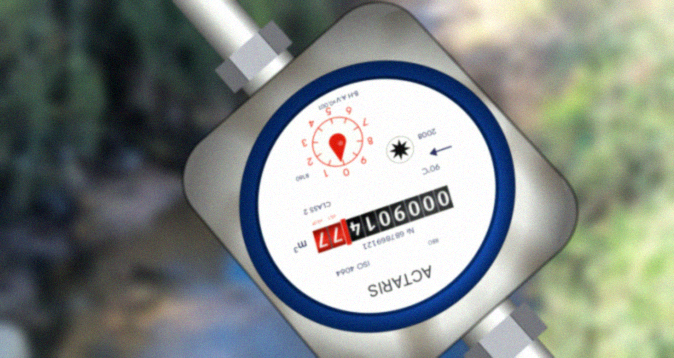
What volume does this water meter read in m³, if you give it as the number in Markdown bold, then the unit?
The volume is **9014.770** m³
